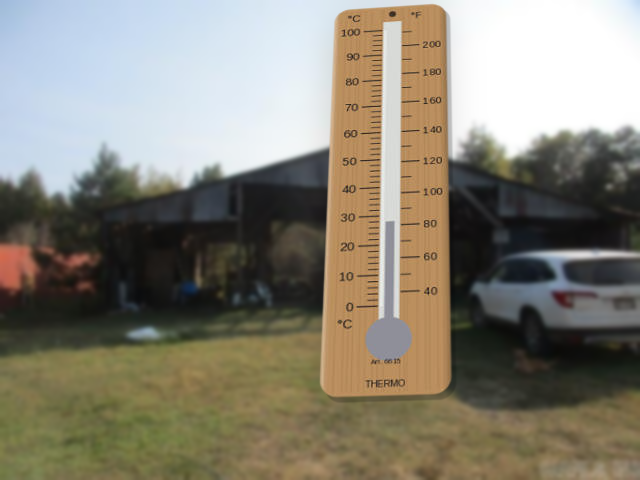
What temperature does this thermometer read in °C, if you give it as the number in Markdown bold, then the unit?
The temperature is **28** °C
